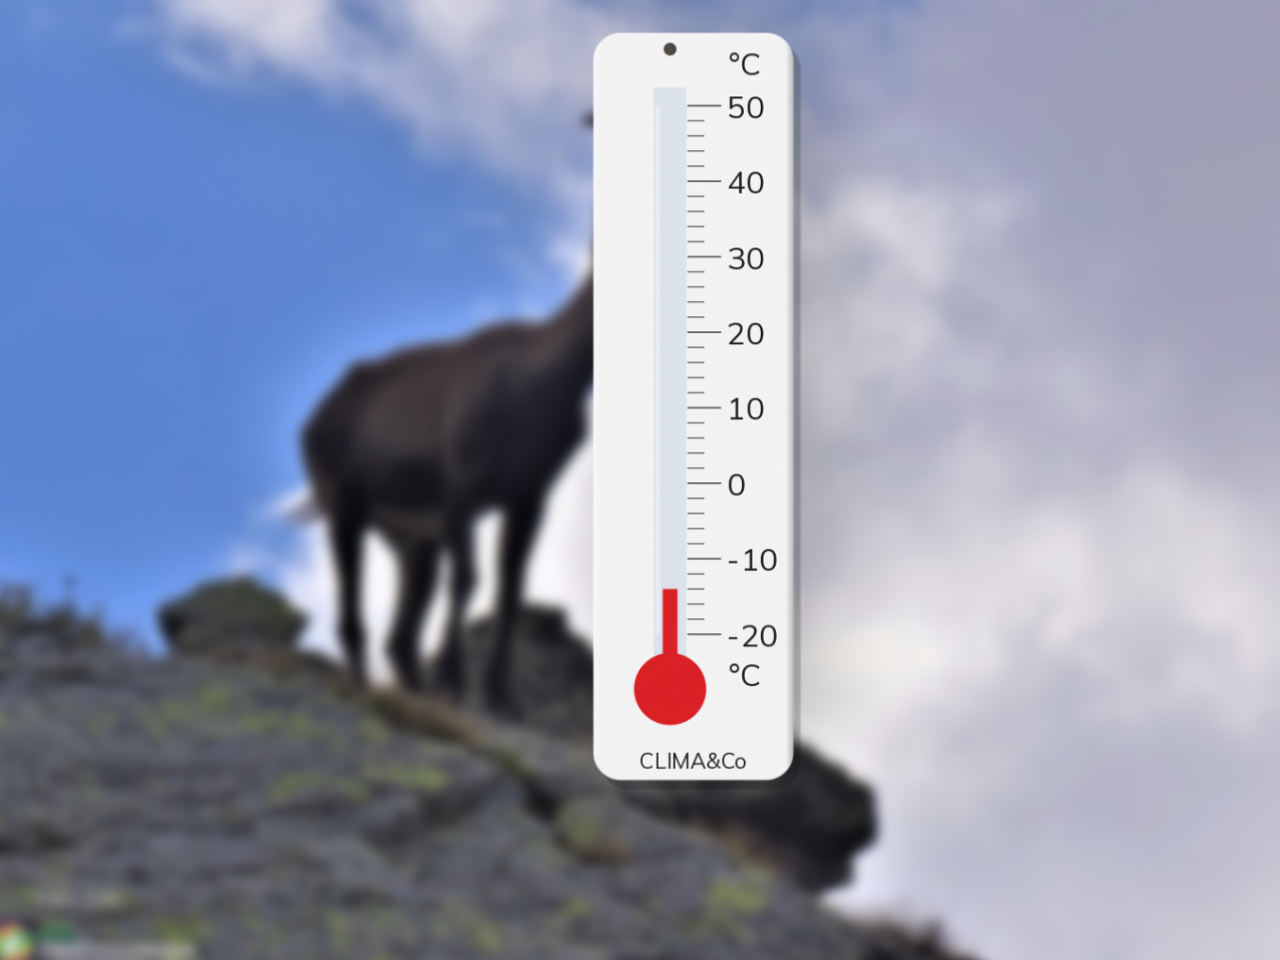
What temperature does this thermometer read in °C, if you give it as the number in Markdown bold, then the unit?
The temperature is **-14** °C
